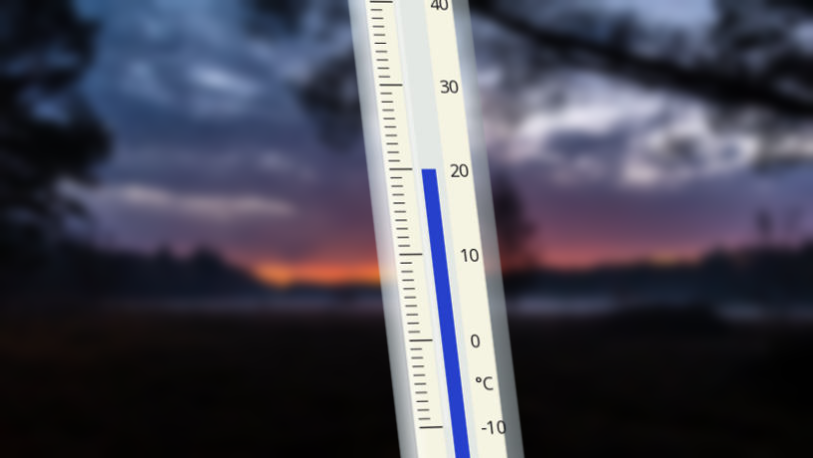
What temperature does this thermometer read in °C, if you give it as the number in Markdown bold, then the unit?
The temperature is **20** °C
